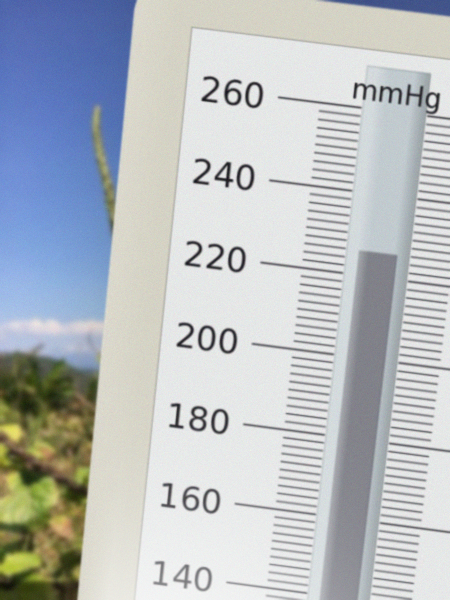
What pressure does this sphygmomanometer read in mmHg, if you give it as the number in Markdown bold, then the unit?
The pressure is **226** mmHg
